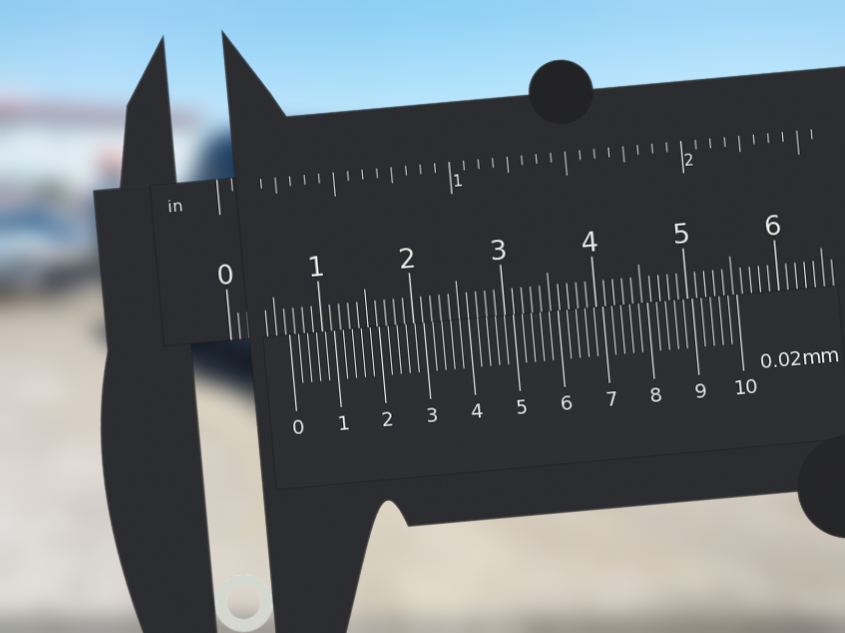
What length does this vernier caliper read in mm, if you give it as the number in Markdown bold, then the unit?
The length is **6.4** mm
